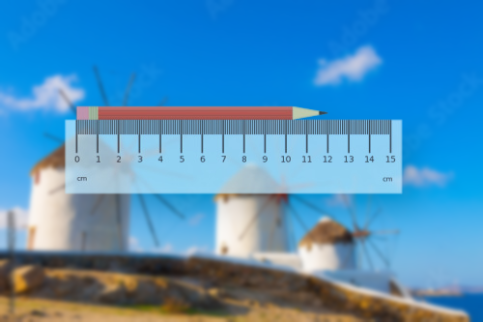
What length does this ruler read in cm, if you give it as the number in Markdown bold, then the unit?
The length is **12** cm
